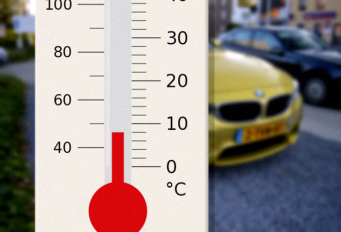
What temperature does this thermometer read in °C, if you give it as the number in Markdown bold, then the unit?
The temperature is **8** °C
